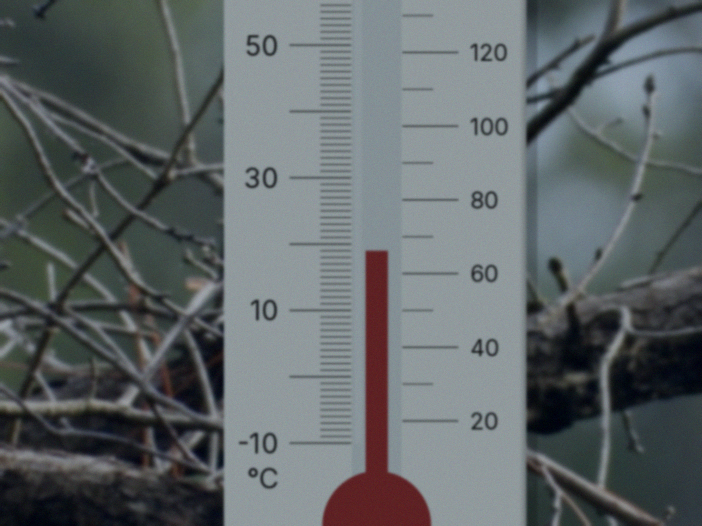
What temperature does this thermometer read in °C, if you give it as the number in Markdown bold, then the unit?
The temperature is **19** °C
